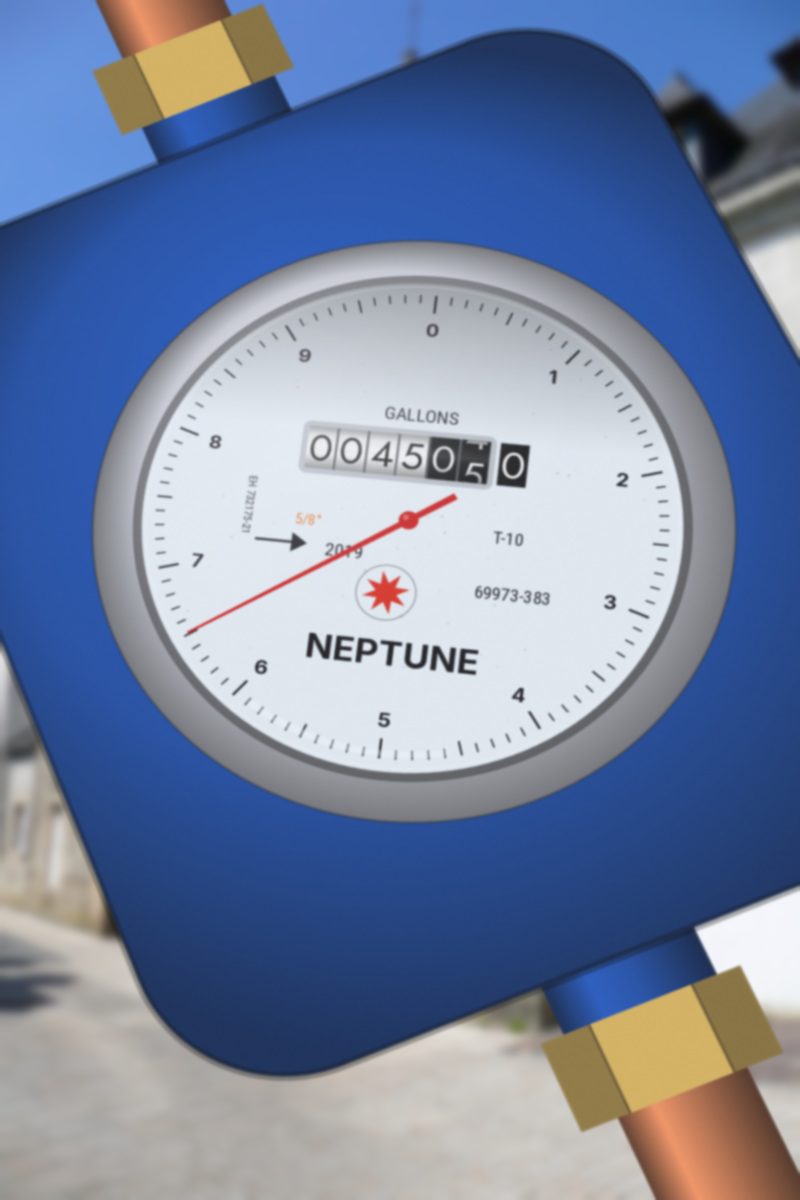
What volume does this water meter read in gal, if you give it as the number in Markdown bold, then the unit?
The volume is **45046.5** gal
